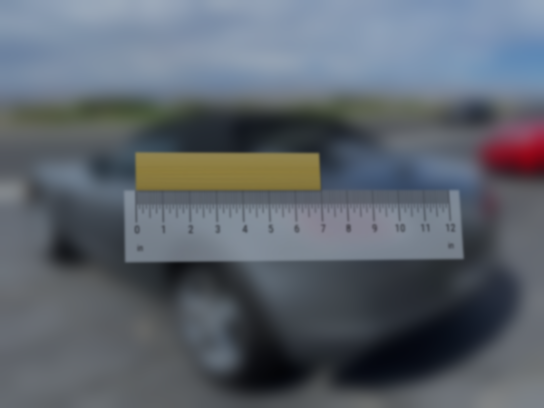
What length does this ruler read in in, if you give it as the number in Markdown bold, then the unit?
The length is **7** in
